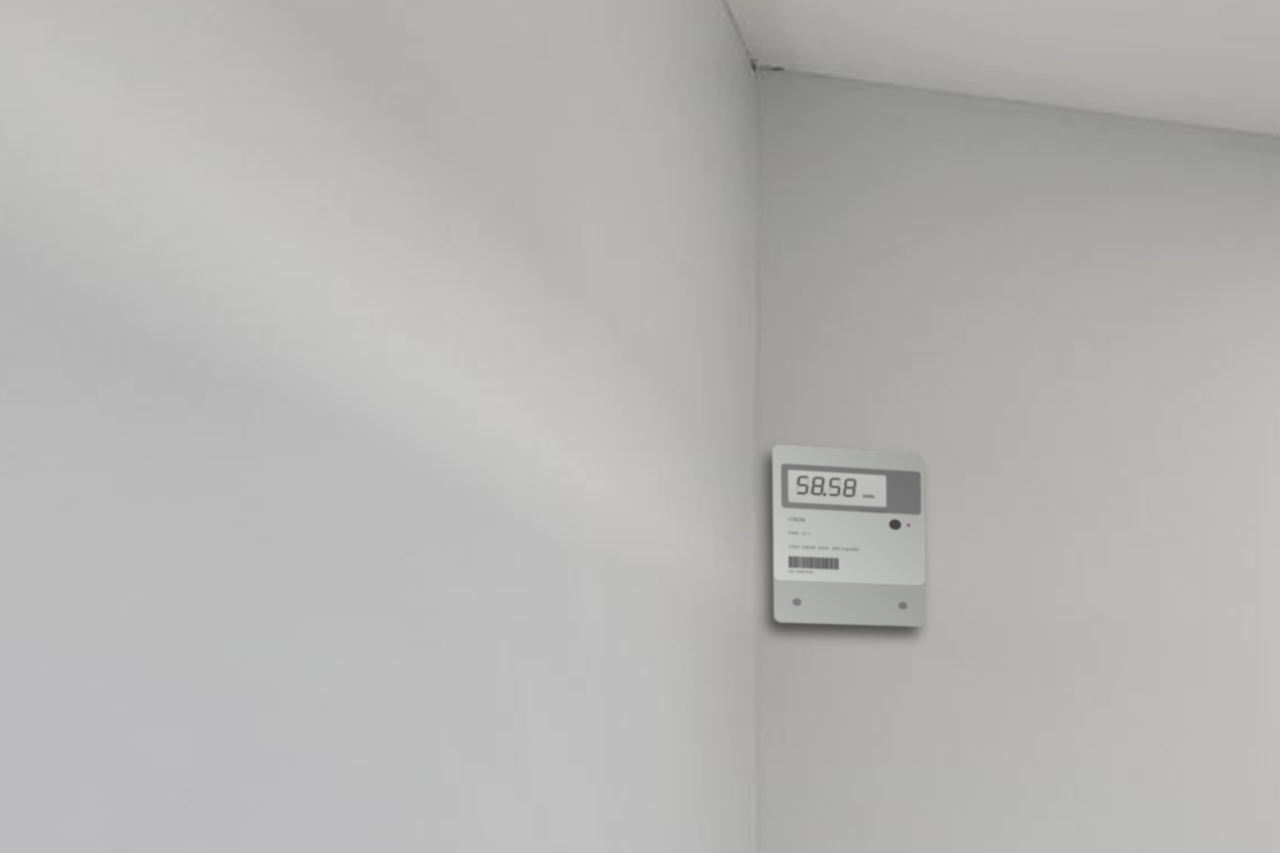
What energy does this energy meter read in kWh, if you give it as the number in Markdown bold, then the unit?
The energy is **58.58** kWh
